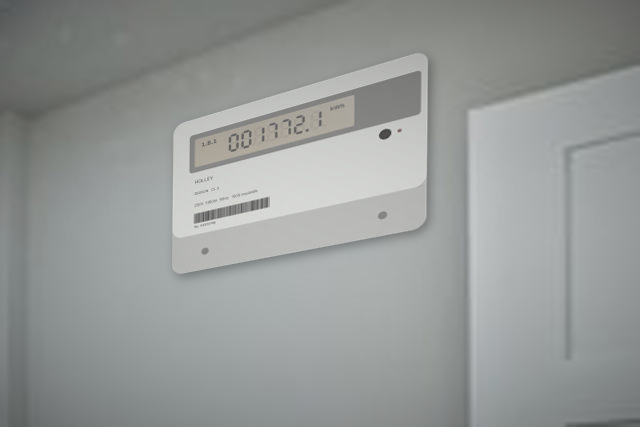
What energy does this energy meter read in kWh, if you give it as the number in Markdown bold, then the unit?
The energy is **1772.1** kWh
